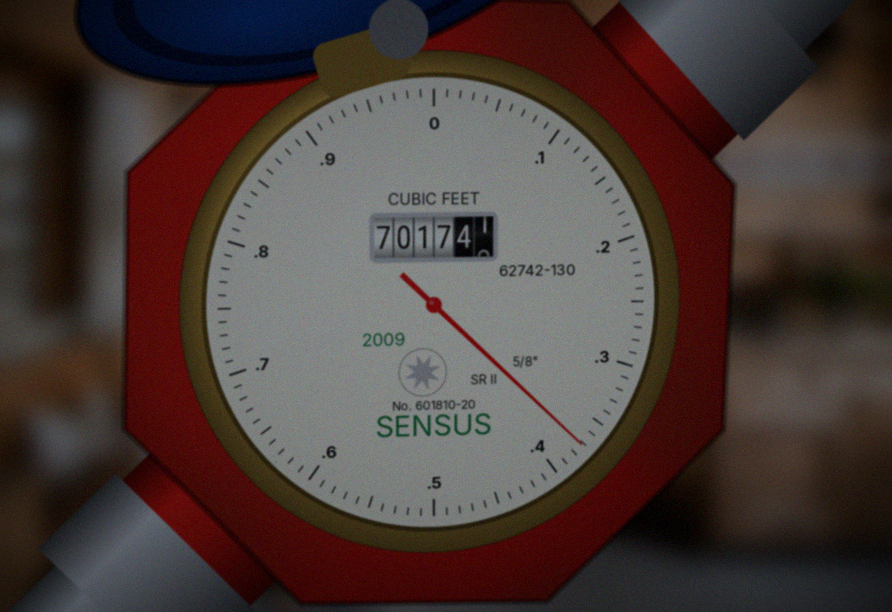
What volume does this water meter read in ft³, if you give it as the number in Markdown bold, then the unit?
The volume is **701741.37** ft³
